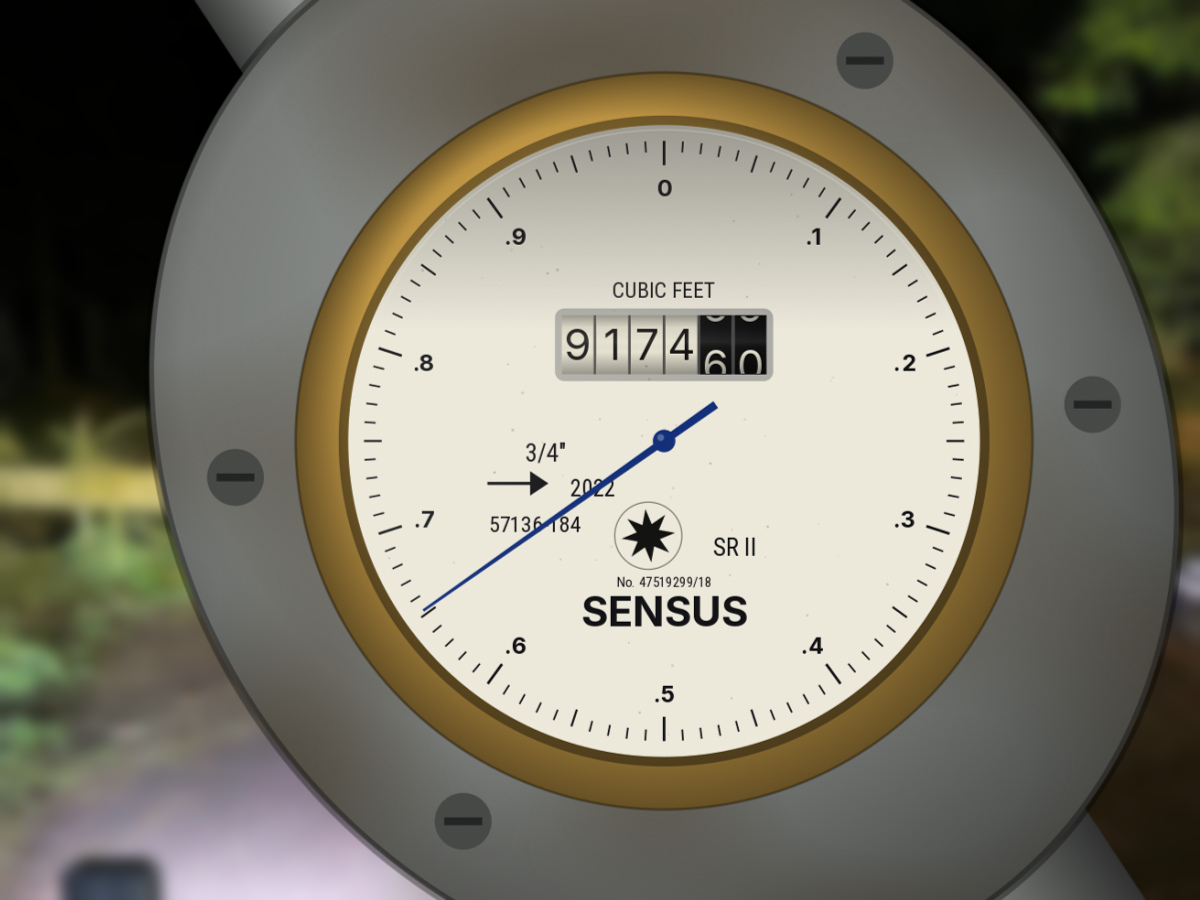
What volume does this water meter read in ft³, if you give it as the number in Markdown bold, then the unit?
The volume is **917459.65** ft³
